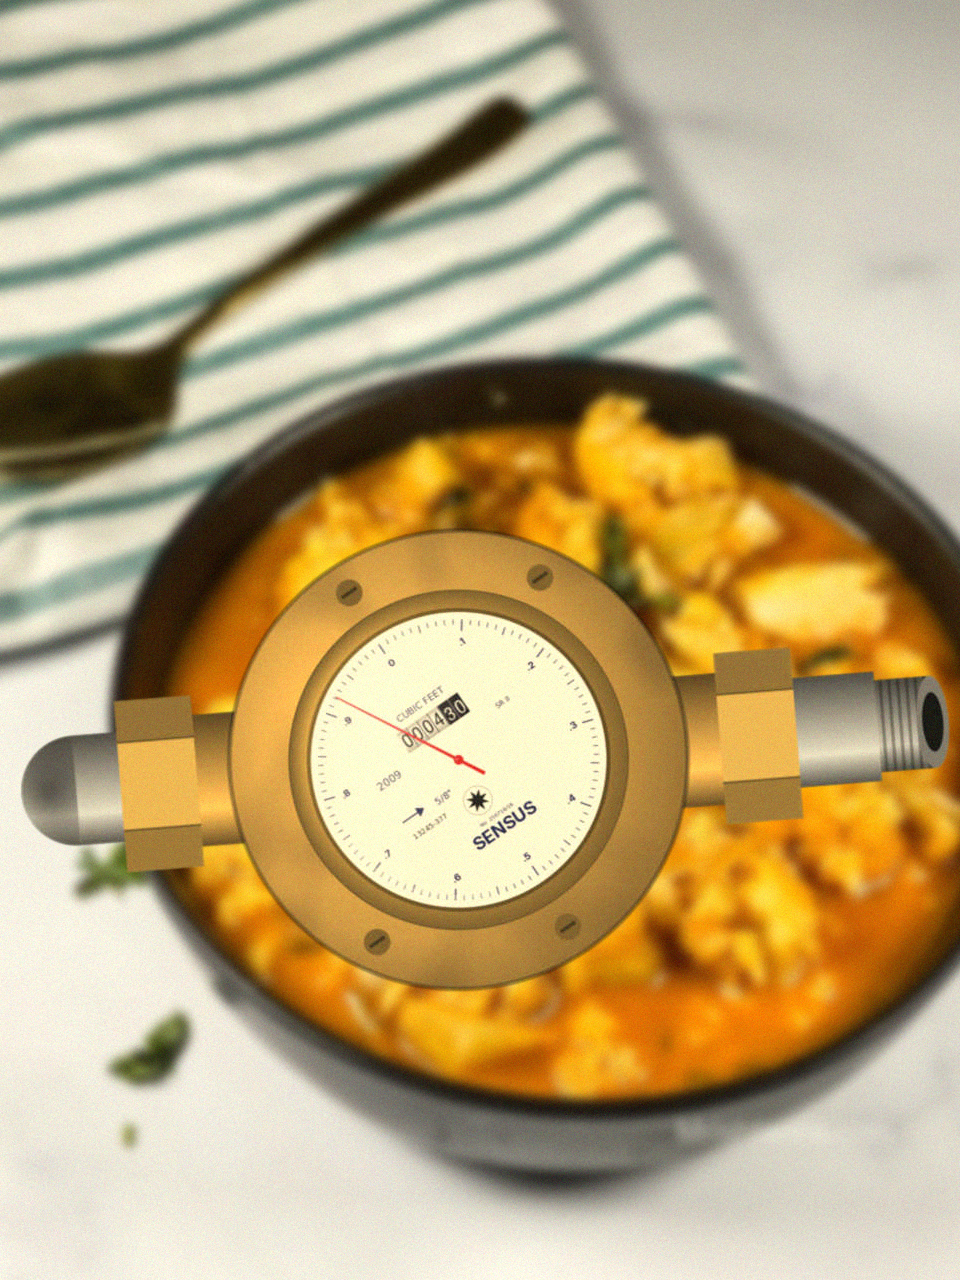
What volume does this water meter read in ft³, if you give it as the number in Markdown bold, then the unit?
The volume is **429.92** ft³
